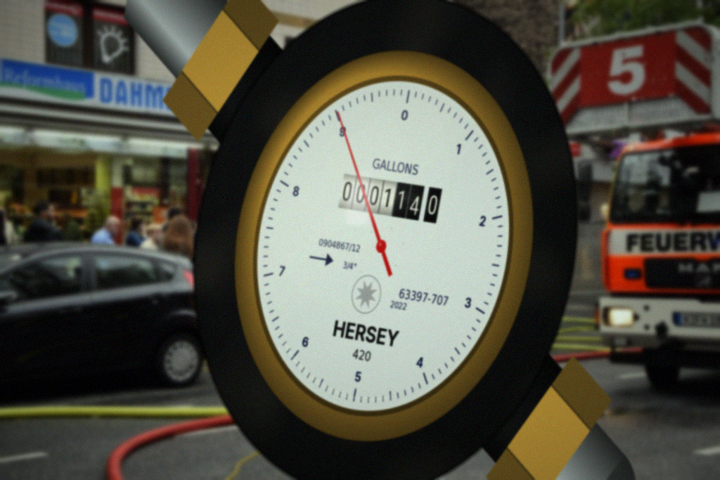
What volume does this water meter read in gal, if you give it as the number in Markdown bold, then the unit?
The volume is **1139.0** gal
